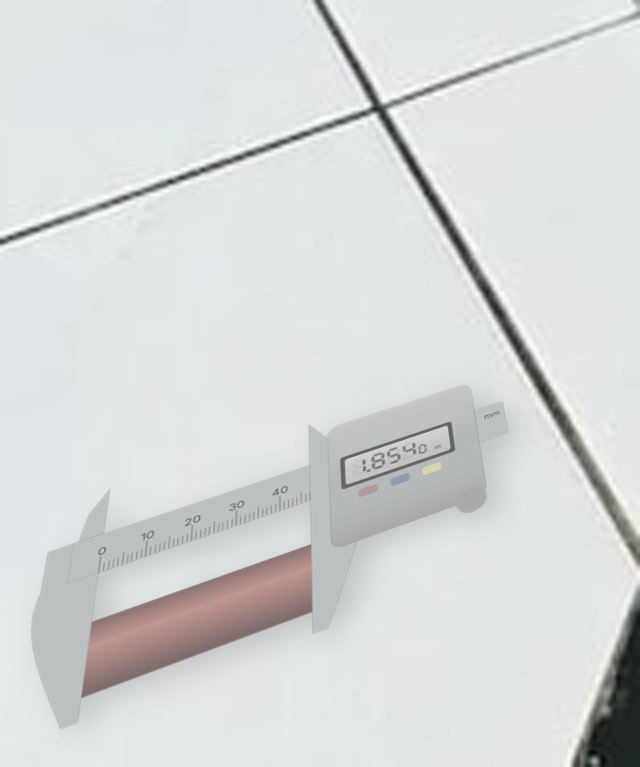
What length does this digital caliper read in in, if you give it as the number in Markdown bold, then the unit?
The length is **1.8540** in
